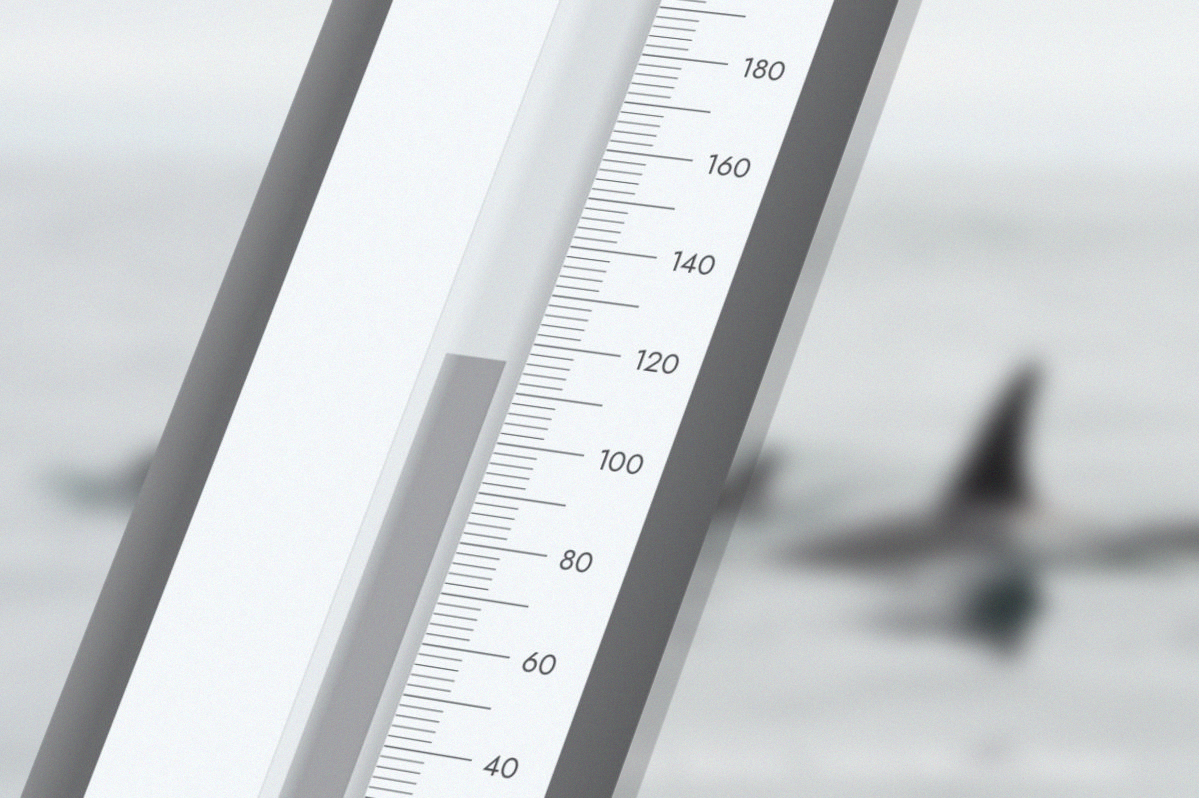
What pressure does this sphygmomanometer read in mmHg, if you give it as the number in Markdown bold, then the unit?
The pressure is **116** mmHg
